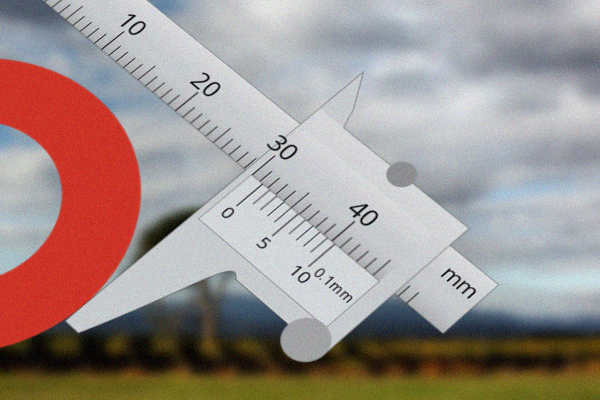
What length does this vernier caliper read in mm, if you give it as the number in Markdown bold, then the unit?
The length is **31.4** mm
